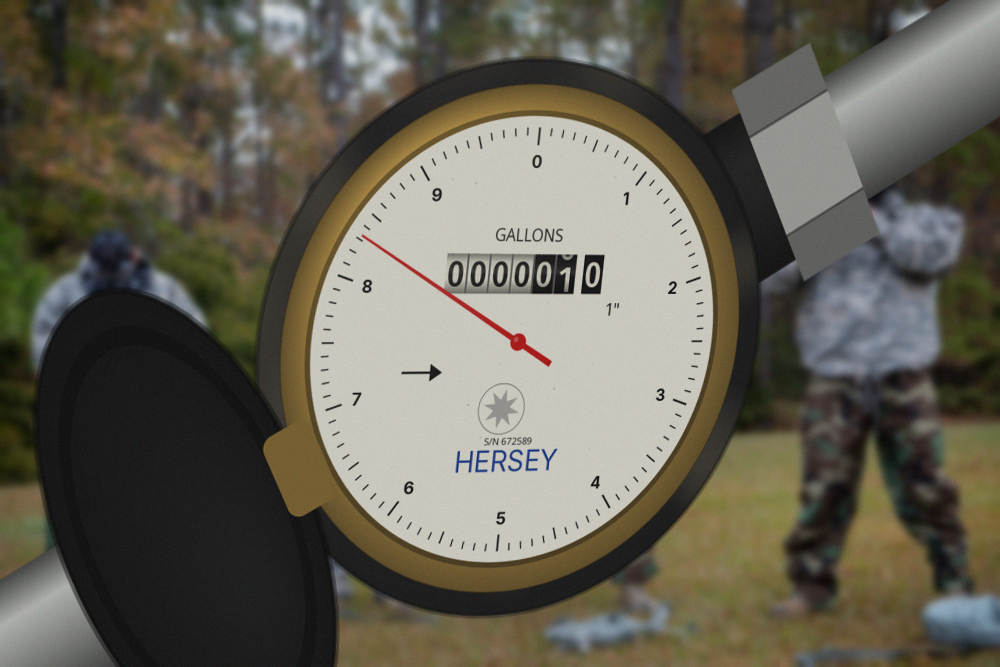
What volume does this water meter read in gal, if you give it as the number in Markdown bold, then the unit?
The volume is **8.3** gal
